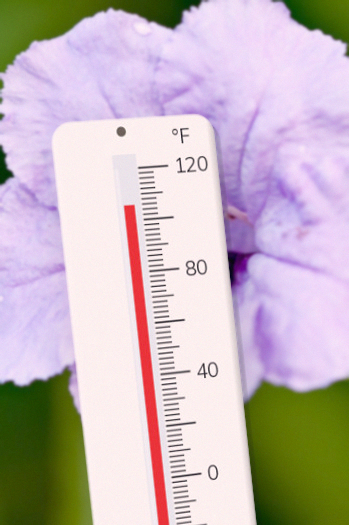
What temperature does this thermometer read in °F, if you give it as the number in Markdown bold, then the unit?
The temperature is **106** °F
